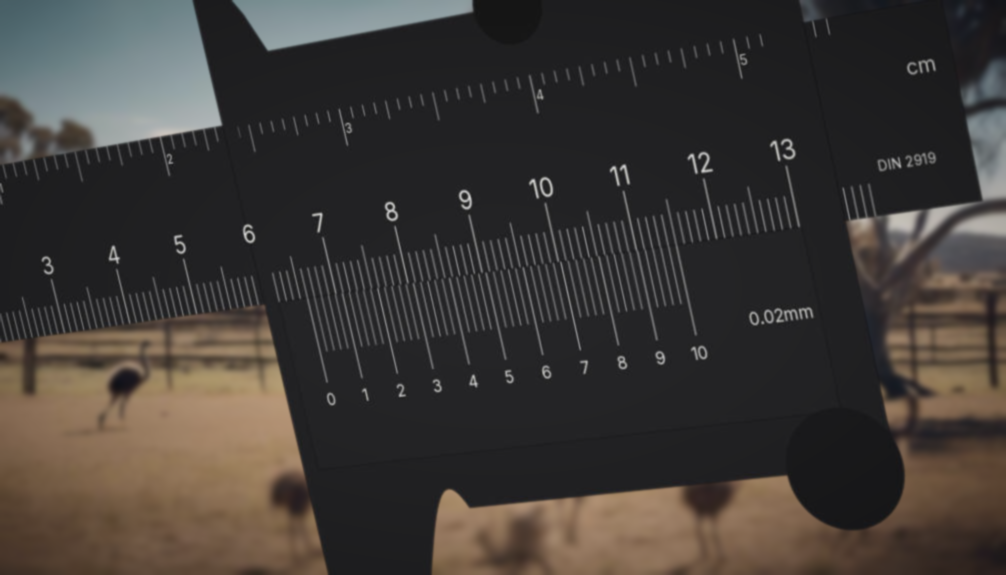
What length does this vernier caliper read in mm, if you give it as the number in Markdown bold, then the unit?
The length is **66.0** mm
